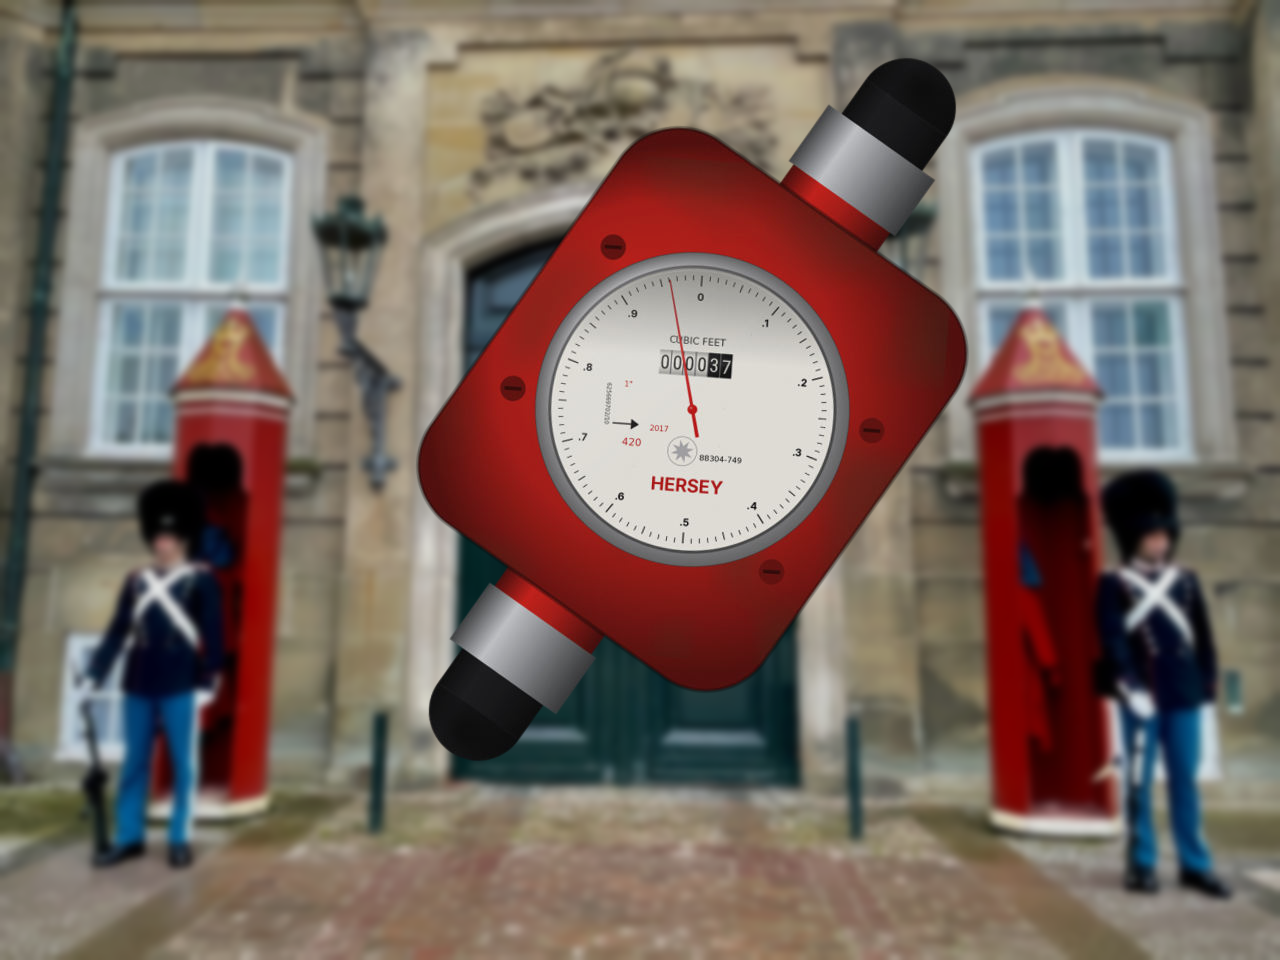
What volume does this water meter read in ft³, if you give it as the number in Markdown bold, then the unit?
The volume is **36.96** ft³
